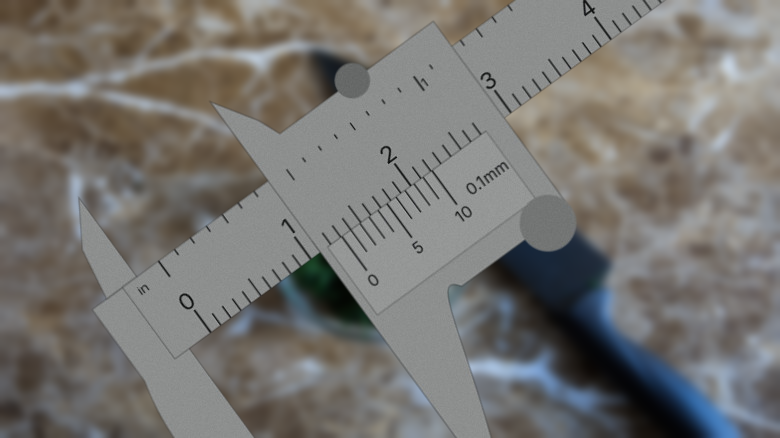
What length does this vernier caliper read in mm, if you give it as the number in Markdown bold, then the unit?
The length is **13.1** mm
